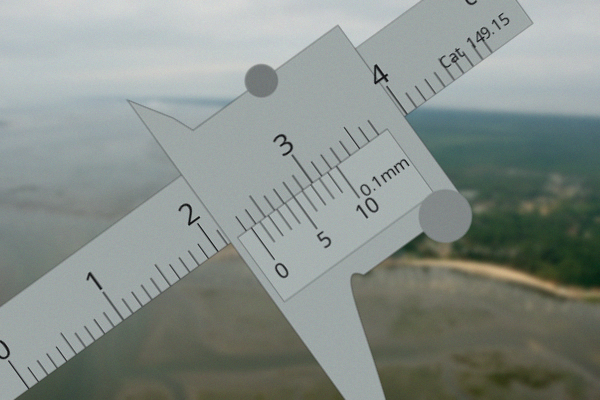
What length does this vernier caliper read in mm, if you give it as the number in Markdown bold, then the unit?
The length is **23.5** mm
